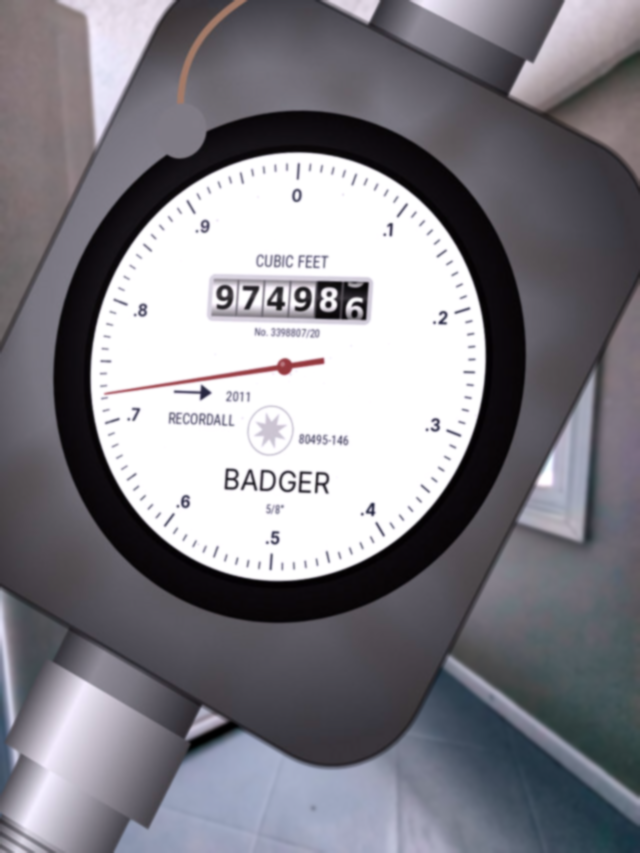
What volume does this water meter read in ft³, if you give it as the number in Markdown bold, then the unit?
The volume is **974985.72** ft³
